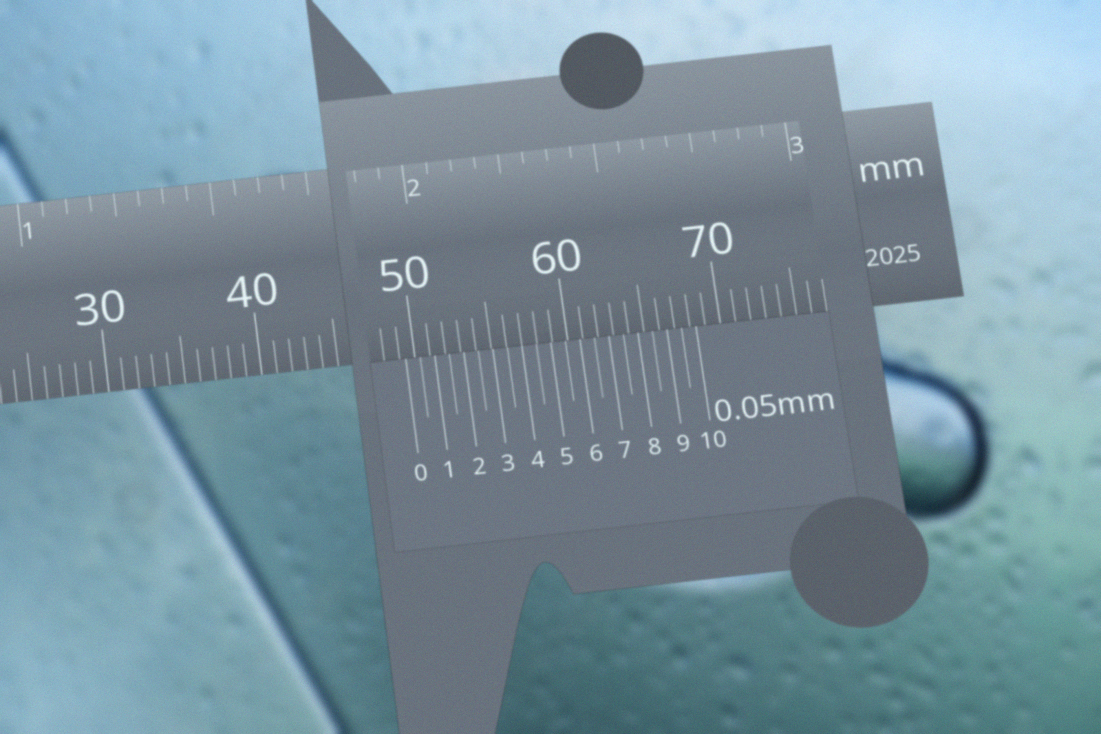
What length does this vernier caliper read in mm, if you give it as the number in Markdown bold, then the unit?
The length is **49.4** mm
